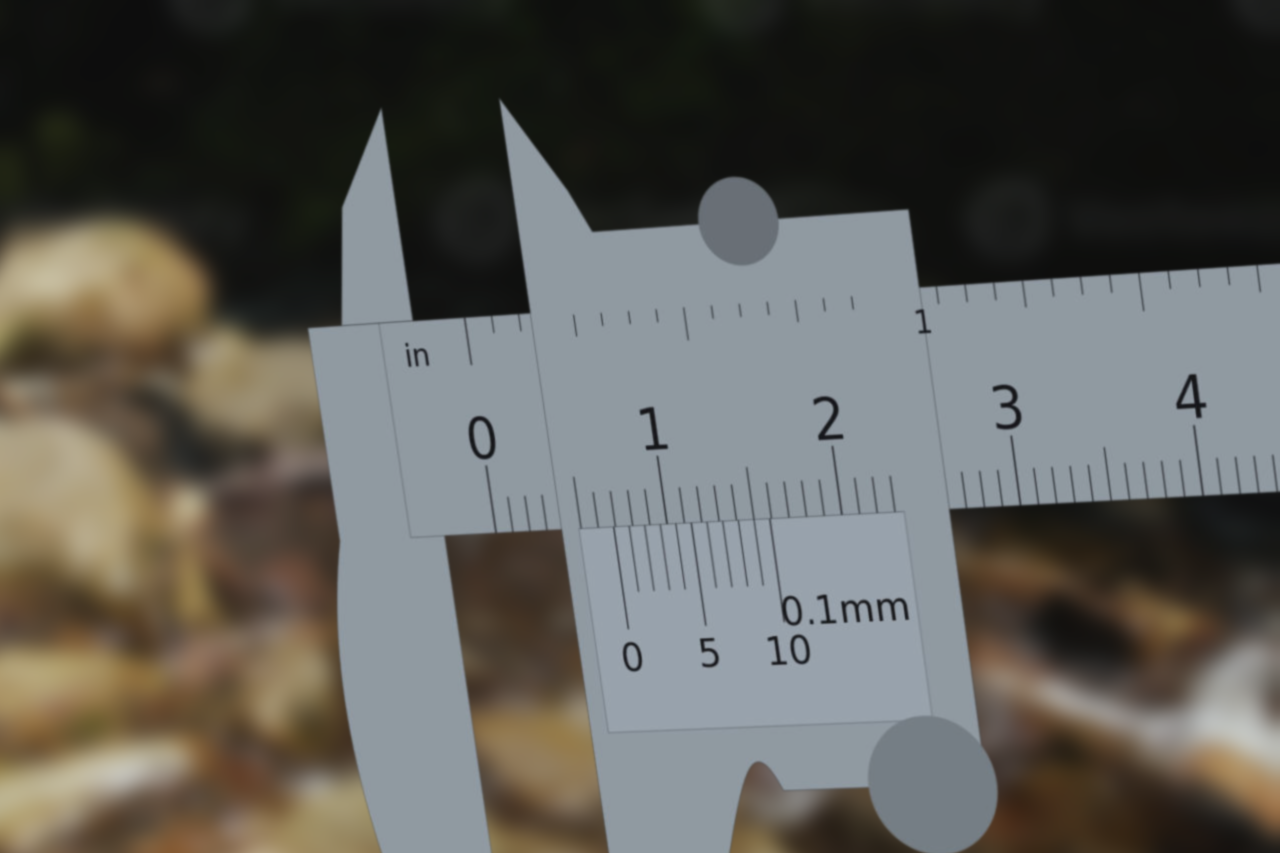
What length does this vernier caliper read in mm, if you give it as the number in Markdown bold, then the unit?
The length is **6.9** mm
